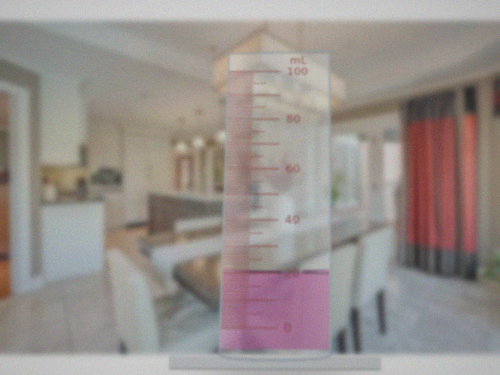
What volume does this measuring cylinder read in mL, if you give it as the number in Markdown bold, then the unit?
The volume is **20** mL
